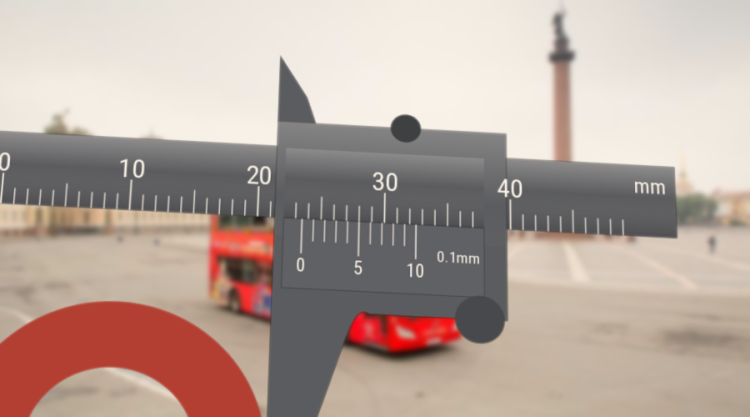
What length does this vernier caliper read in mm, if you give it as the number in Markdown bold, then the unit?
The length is **23.5** mm
